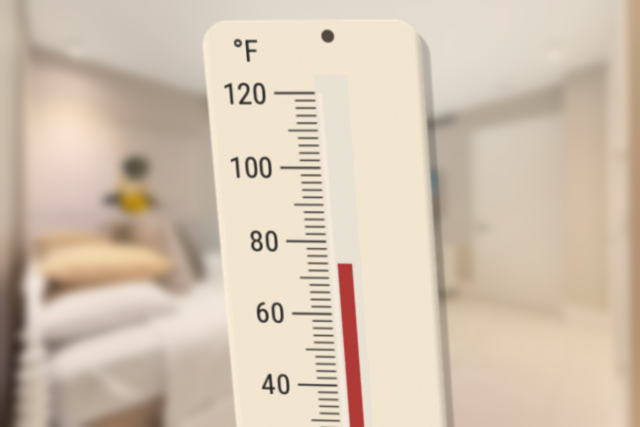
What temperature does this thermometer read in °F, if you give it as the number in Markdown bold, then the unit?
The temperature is **74** °F
